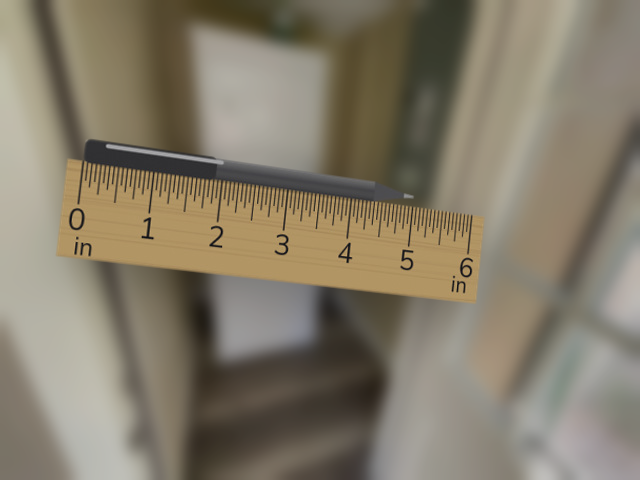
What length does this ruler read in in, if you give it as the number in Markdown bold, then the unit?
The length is **5** in
